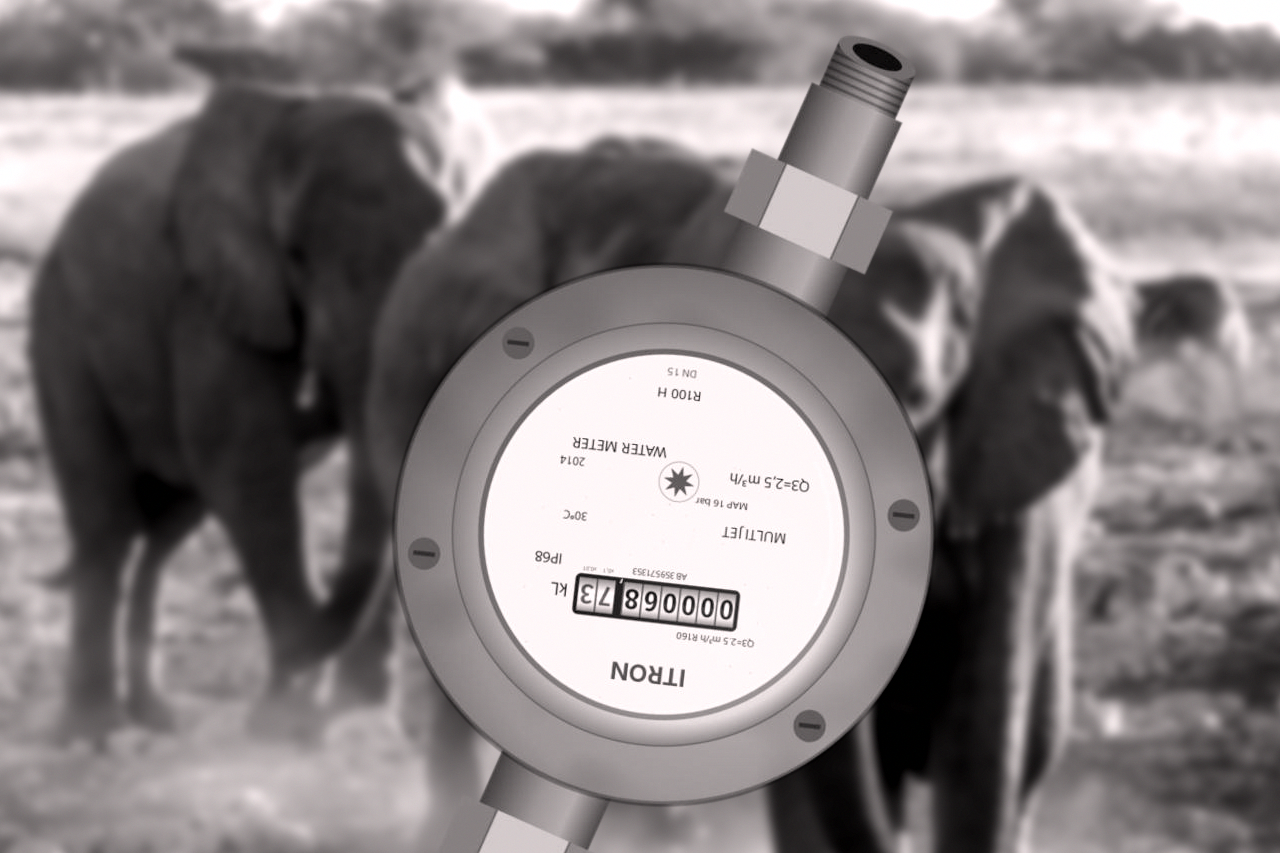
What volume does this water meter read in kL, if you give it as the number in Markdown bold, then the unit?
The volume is **68.73** kL
